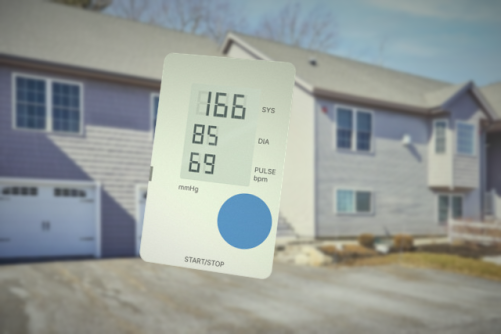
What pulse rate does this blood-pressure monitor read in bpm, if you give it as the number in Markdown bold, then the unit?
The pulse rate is **69** bpm
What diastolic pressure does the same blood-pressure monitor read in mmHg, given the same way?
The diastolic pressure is **85** mmHg
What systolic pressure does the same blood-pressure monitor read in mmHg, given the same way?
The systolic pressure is **166** mmHg
